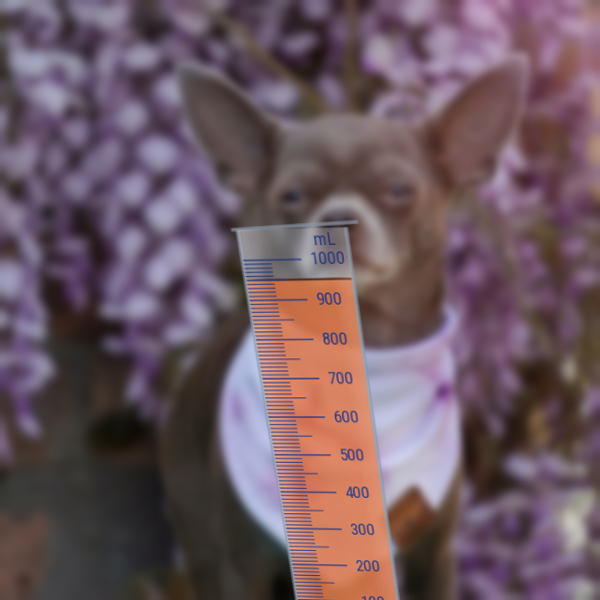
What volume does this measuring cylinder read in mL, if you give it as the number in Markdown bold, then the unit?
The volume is **950** mL
